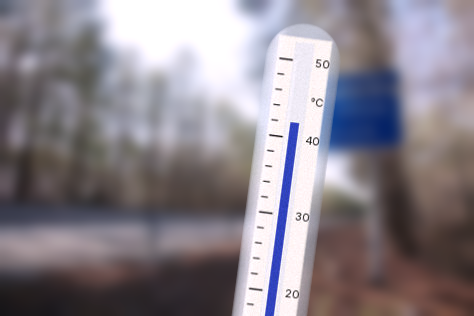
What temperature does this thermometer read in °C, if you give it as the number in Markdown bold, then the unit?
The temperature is **42** °C
